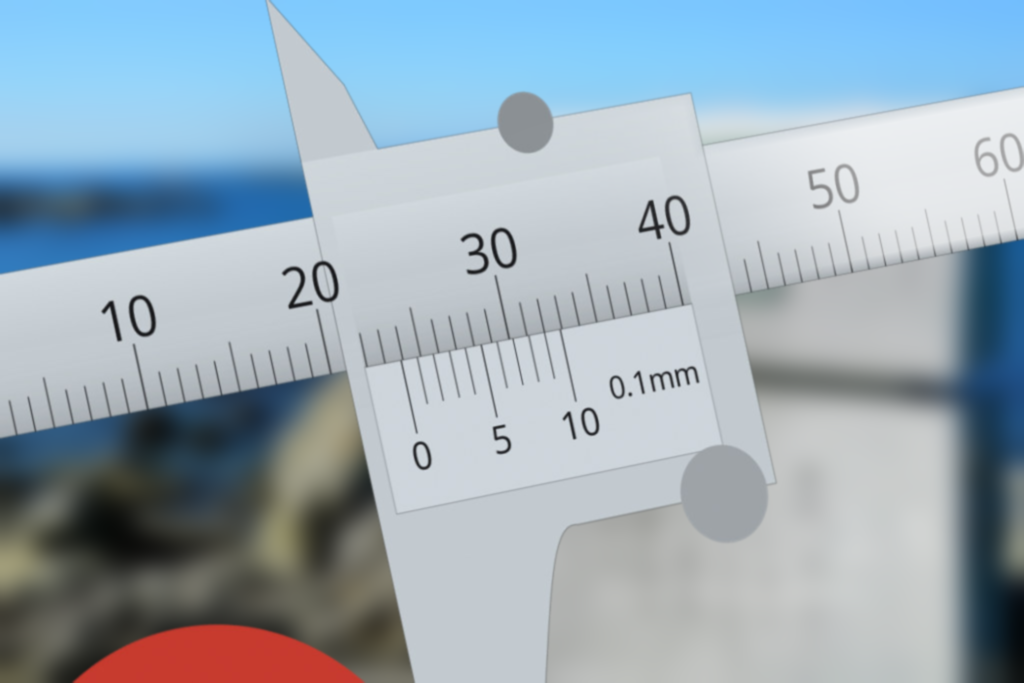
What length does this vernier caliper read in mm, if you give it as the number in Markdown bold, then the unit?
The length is **23.9** mm
